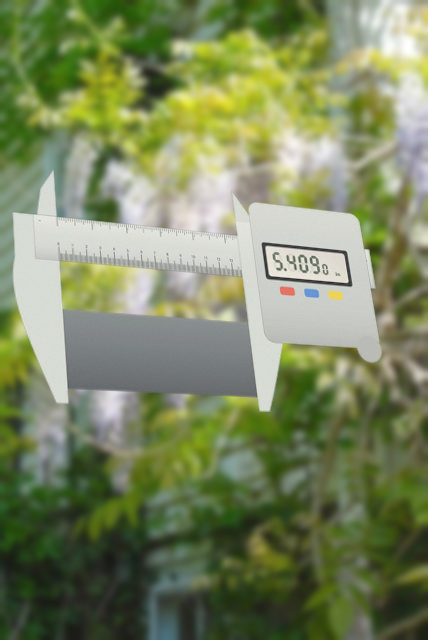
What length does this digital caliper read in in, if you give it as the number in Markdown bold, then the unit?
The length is **5.4090** in
